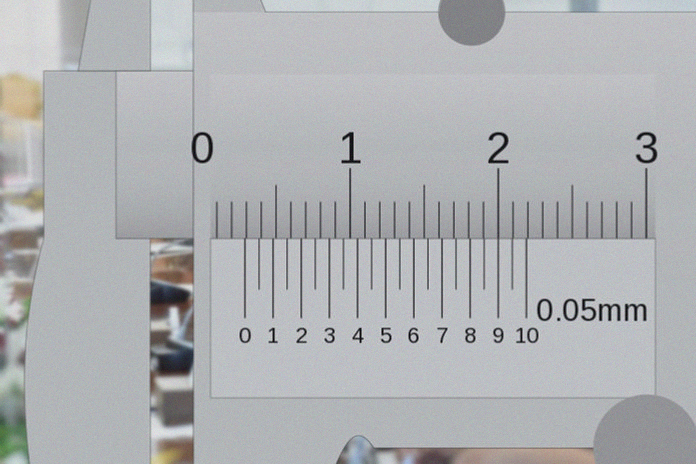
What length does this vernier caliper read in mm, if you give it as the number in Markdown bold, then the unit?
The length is **2.9** mm
